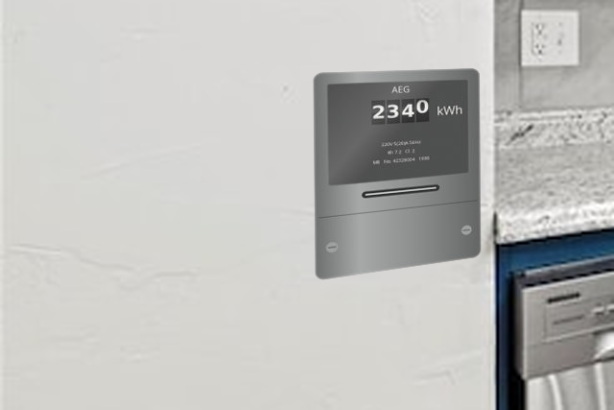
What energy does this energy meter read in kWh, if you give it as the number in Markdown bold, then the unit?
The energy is **2340** kWh
